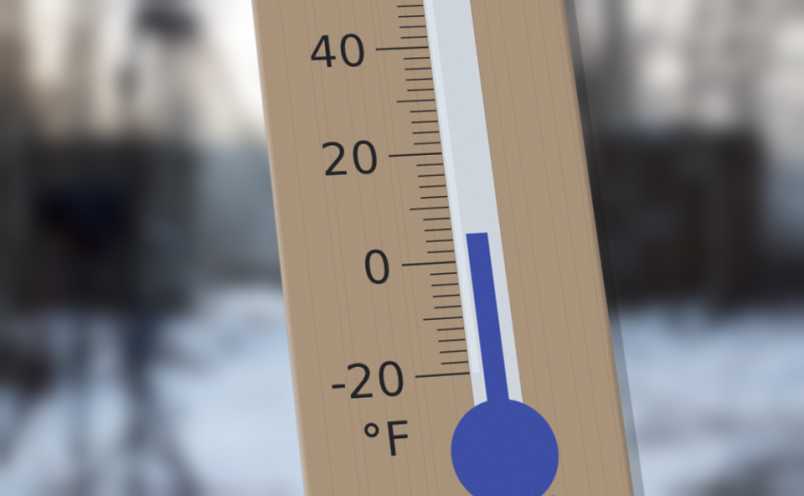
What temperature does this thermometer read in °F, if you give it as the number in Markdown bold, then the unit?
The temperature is **5** °F
